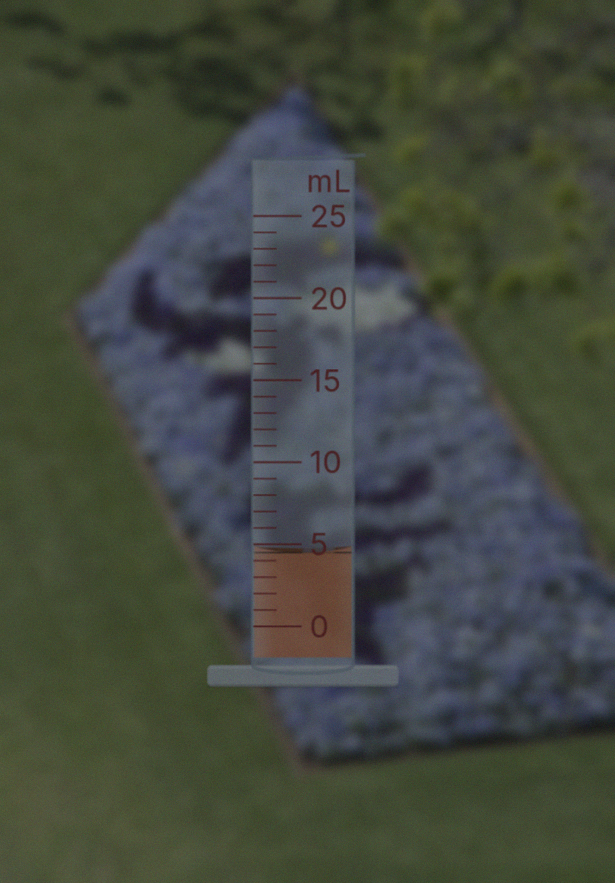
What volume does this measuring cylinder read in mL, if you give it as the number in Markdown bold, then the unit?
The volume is **4.5** mL
